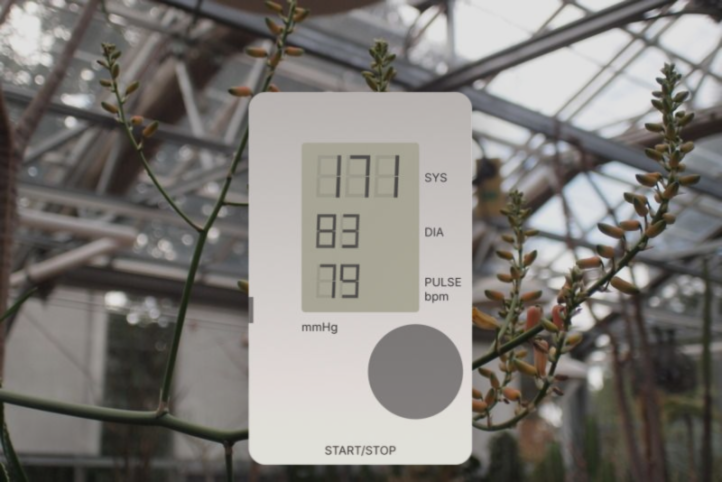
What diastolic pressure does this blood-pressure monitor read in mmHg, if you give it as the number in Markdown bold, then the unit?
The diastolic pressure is **83** mmHg
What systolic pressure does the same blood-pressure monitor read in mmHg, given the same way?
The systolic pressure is **171** mmHg
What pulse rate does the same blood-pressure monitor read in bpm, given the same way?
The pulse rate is **79** bpm
